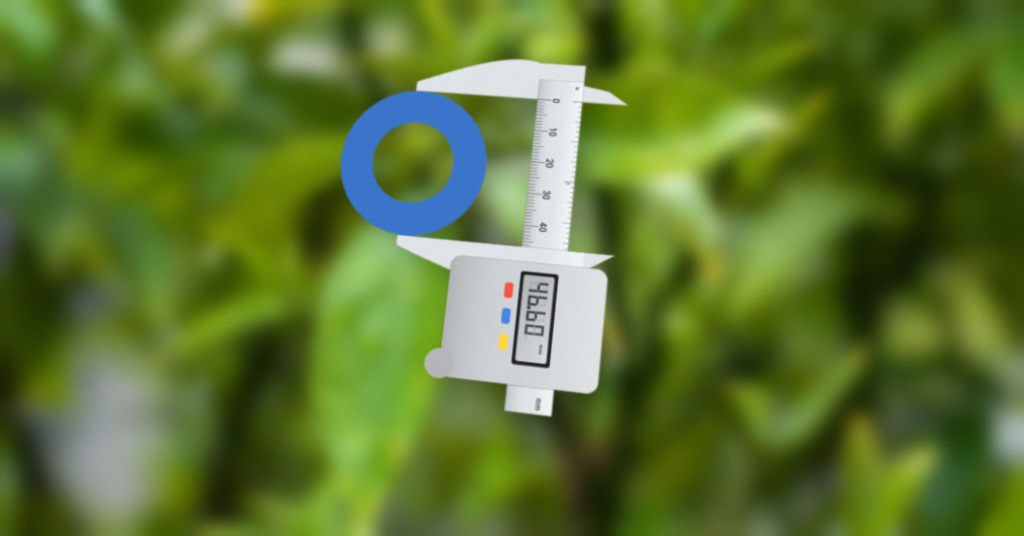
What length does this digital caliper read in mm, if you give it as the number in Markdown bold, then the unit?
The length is **46.60** mm
